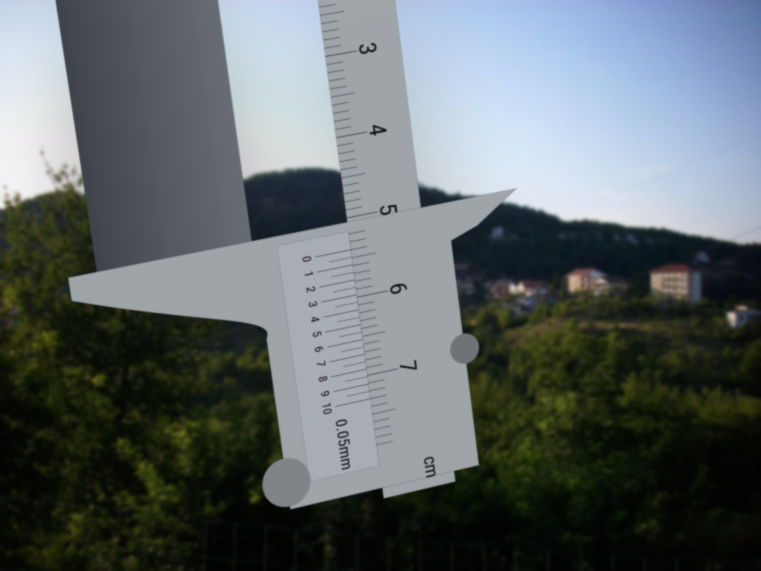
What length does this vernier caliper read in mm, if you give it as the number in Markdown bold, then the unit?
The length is **54.0** mm
